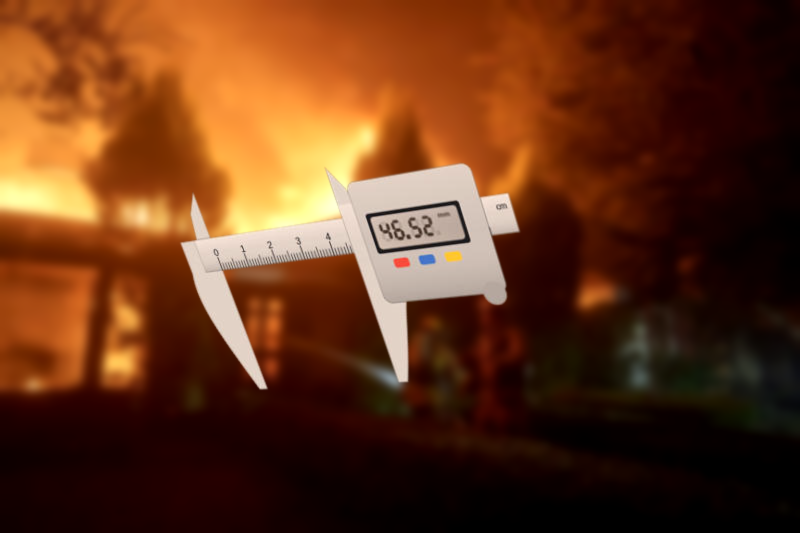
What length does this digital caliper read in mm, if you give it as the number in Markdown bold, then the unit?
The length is **46.52** mm
